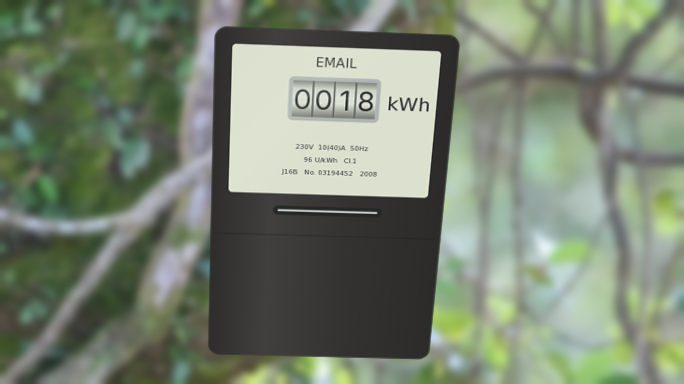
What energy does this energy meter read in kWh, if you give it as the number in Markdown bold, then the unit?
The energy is **18** kWh
